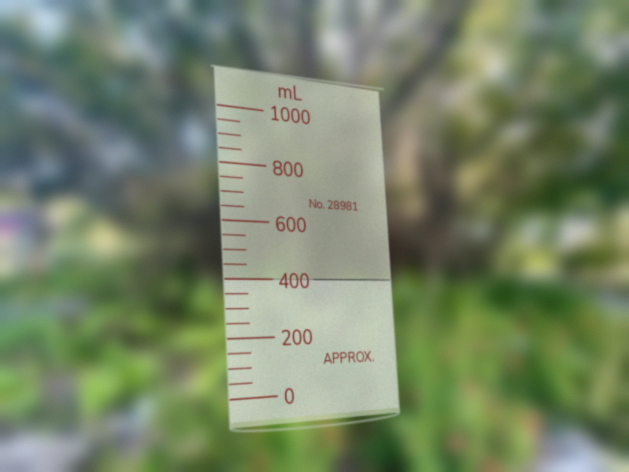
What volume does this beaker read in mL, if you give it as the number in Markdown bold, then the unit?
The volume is **400** mL
